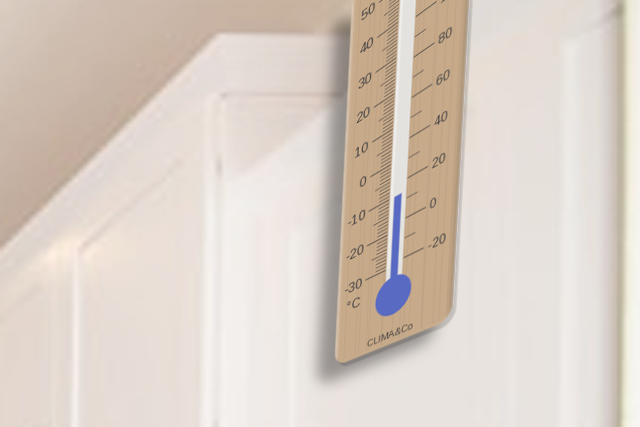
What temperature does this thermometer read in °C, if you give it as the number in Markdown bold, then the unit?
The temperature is **-10** °C
